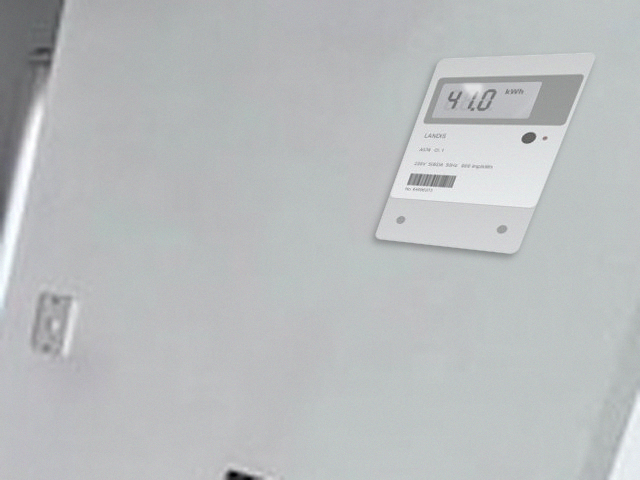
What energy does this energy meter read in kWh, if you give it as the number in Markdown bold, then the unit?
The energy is **41.0** kWh
